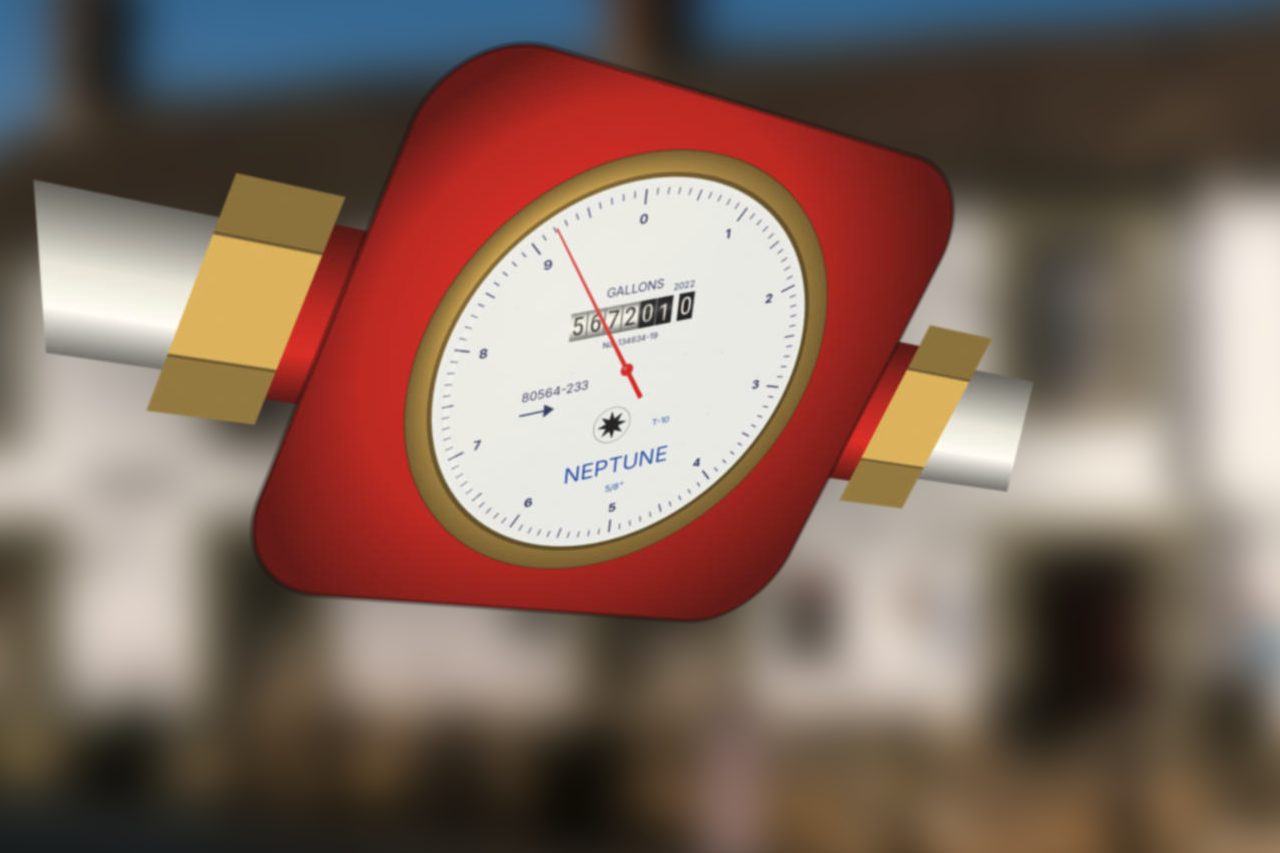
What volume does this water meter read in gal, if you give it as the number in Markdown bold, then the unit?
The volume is **5672009.2** gal
